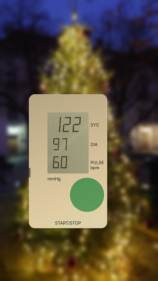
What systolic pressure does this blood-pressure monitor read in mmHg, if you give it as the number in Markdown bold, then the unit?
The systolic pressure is **122** mmHg
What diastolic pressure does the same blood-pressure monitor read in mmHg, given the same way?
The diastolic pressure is **97** mmHg
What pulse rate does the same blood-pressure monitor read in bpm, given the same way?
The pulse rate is **60** bpm
